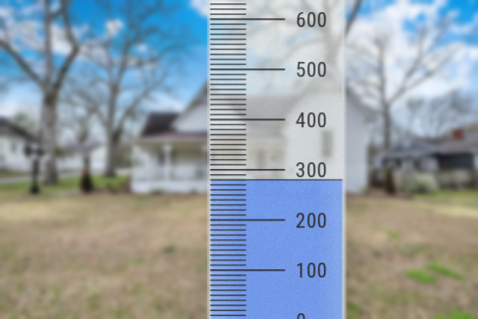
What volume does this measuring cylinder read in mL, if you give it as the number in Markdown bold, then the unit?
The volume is **280** mL
